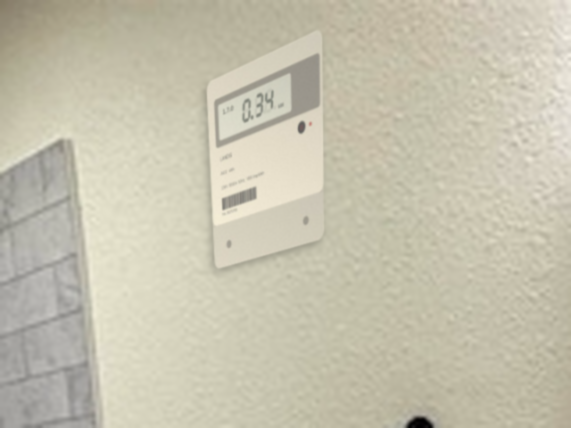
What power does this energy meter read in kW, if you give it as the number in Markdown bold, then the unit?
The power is **0.34** kW
